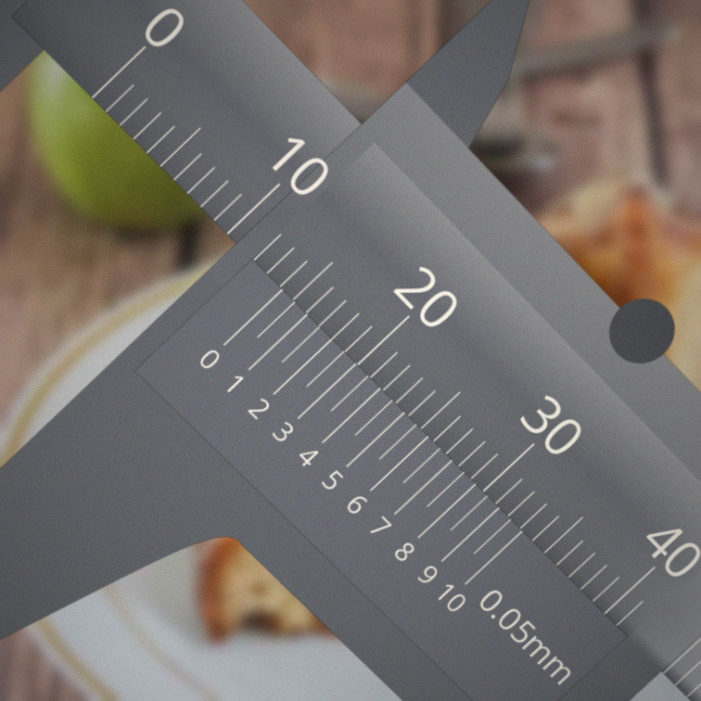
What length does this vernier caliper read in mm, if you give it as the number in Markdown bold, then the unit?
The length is **14.2** mm
